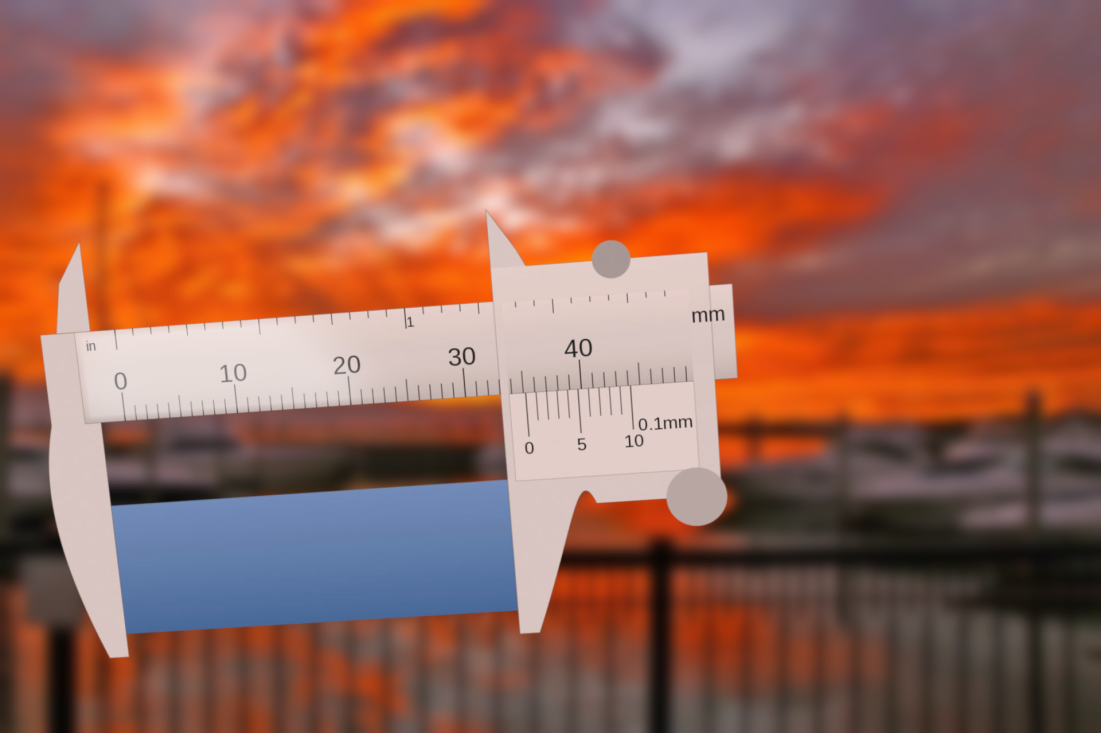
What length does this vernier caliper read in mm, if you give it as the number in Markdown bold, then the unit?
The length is **35.2** mm
